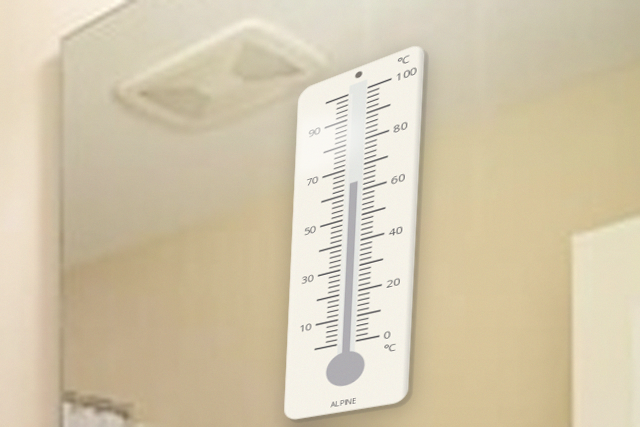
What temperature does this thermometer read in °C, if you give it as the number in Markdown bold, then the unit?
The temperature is **64** °C
